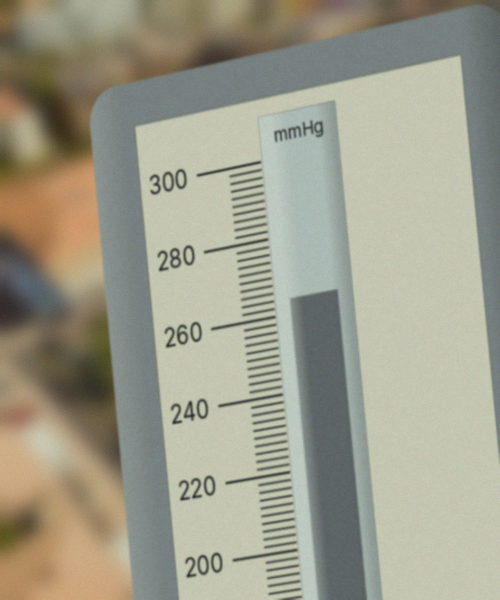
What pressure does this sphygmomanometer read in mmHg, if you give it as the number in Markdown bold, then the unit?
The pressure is **264** mmHg
